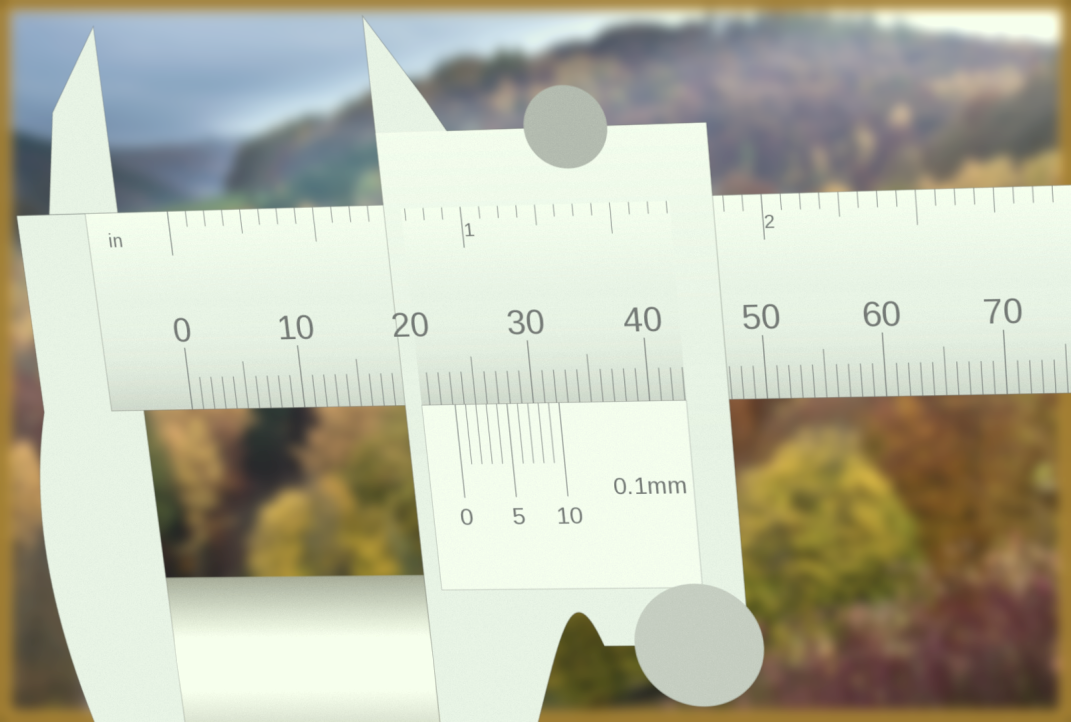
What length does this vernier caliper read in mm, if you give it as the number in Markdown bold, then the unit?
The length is **23.2** mm
